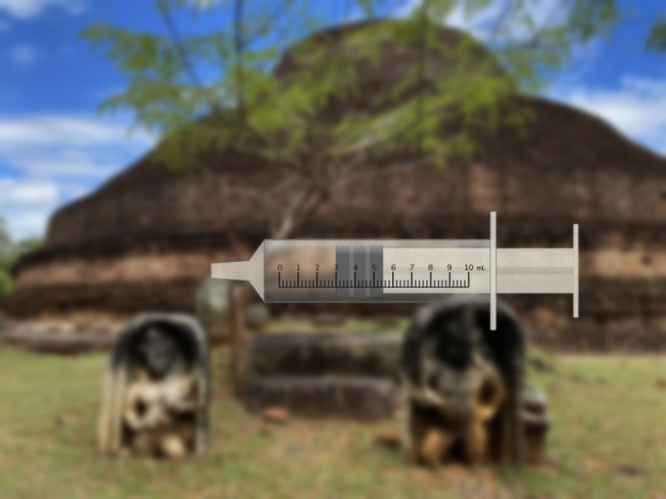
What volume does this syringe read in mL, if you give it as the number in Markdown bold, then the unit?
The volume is **3** mL
